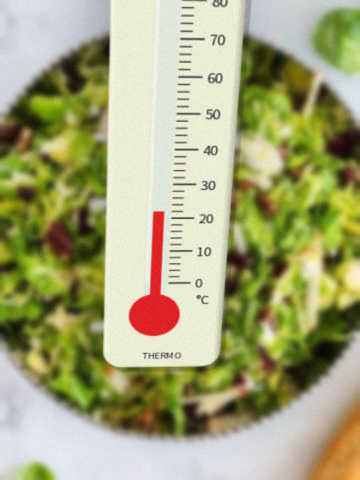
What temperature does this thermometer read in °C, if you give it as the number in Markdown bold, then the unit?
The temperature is **22** °C
